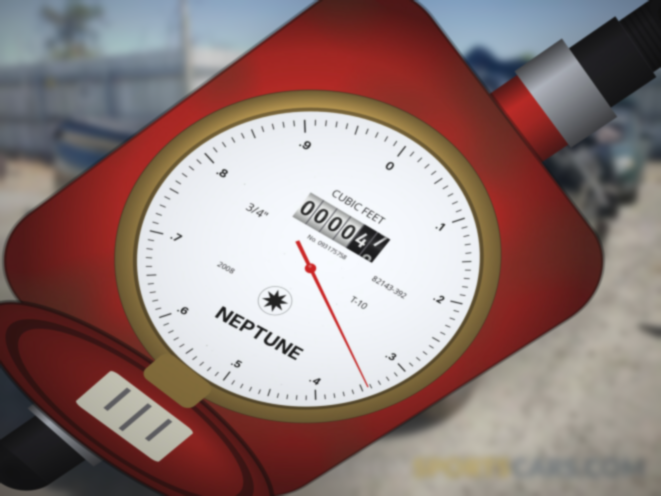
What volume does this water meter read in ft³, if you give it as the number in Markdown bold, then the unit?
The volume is **47.34** ft³
